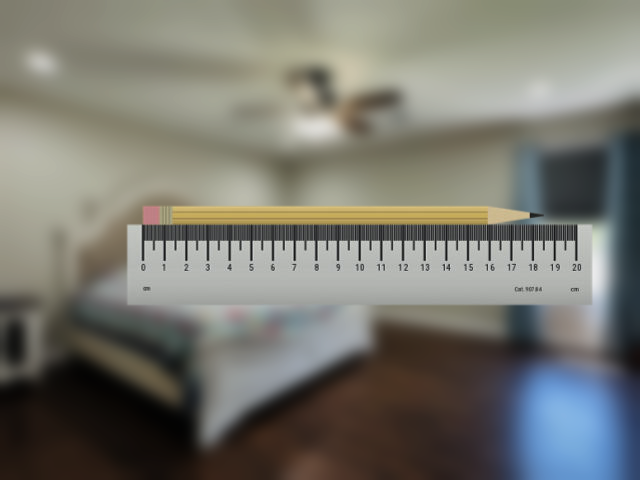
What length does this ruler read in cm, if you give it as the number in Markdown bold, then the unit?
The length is **18.5** cm
